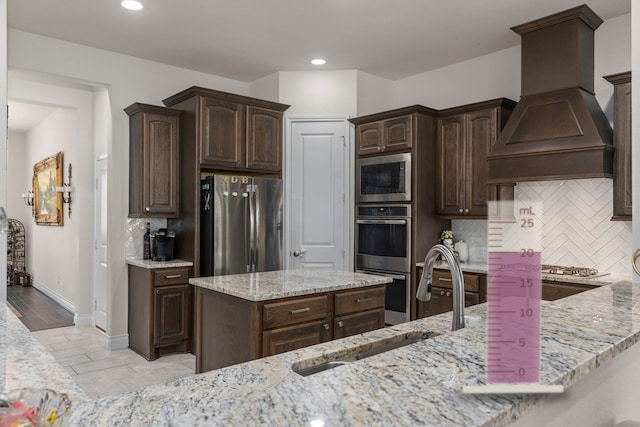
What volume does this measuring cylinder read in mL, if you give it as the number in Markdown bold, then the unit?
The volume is **20** mL
